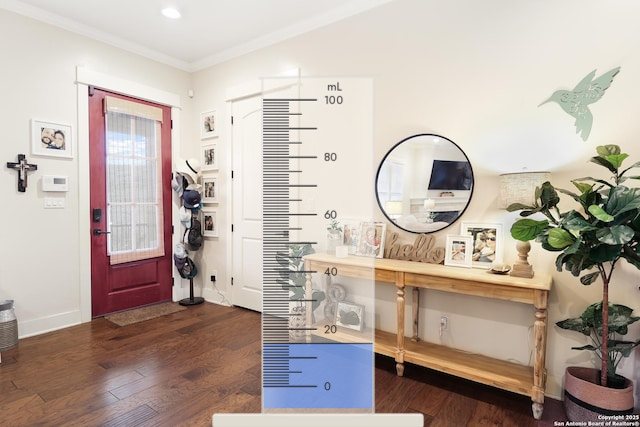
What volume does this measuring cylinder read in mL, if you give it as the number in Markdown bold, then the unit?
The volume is **15** mL
